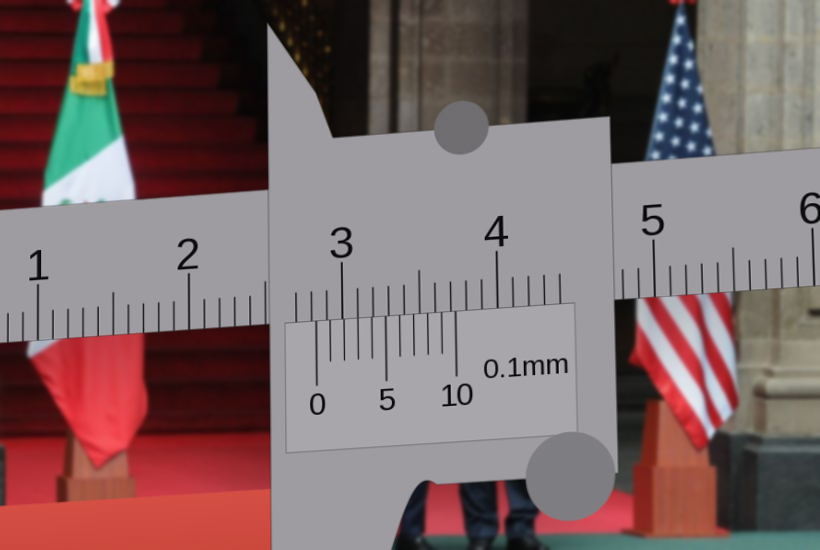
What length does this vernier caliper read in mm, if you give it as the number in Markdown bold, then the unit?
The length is **28.3** mm
